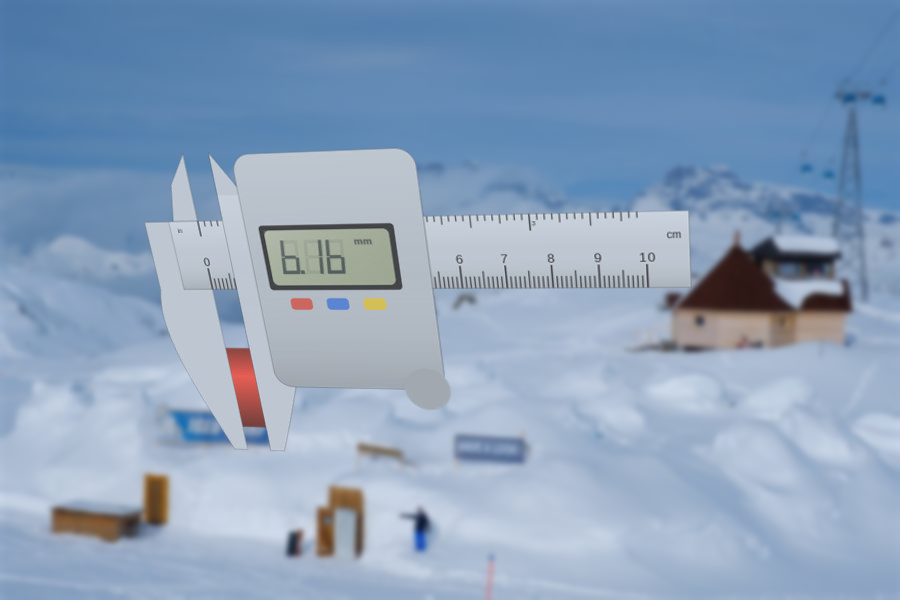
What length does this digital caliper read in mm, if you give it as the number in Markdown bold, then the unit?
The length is **6.16** mm
